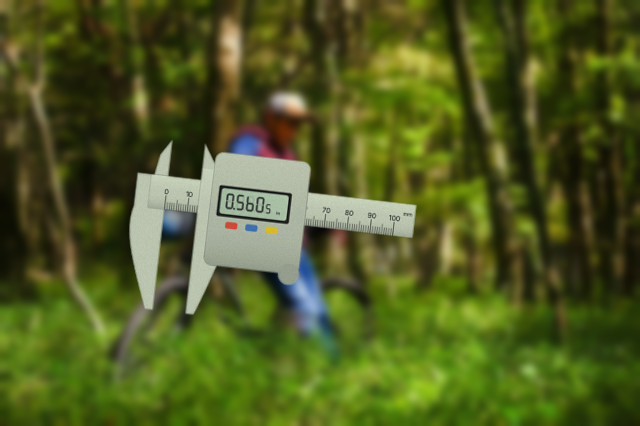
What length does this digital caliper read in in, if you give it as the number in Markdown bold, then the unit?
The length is **0.5605** in
